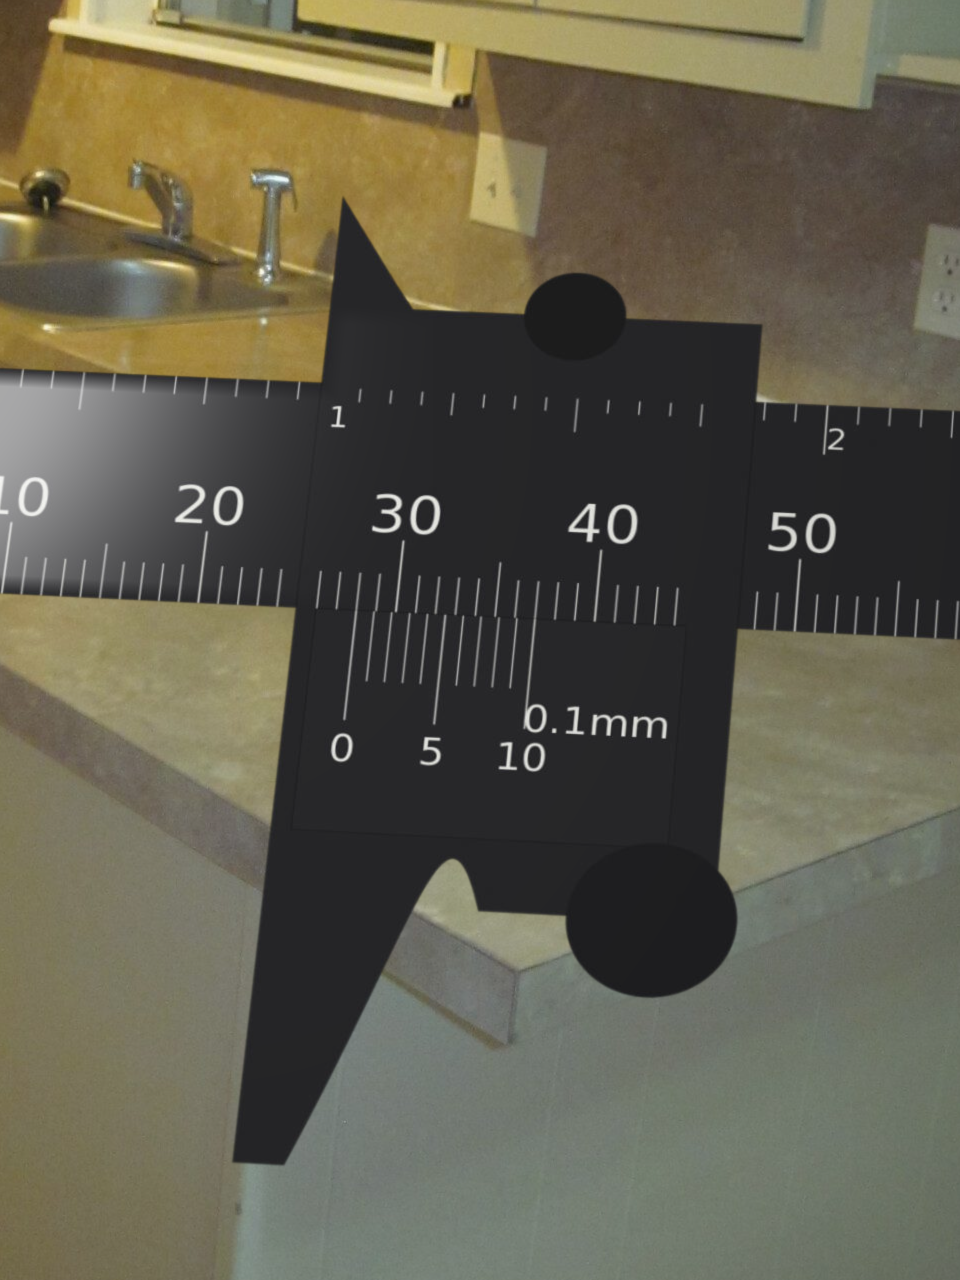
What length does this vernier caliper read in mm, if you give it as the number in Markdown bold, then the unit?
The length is **28.0** mm
